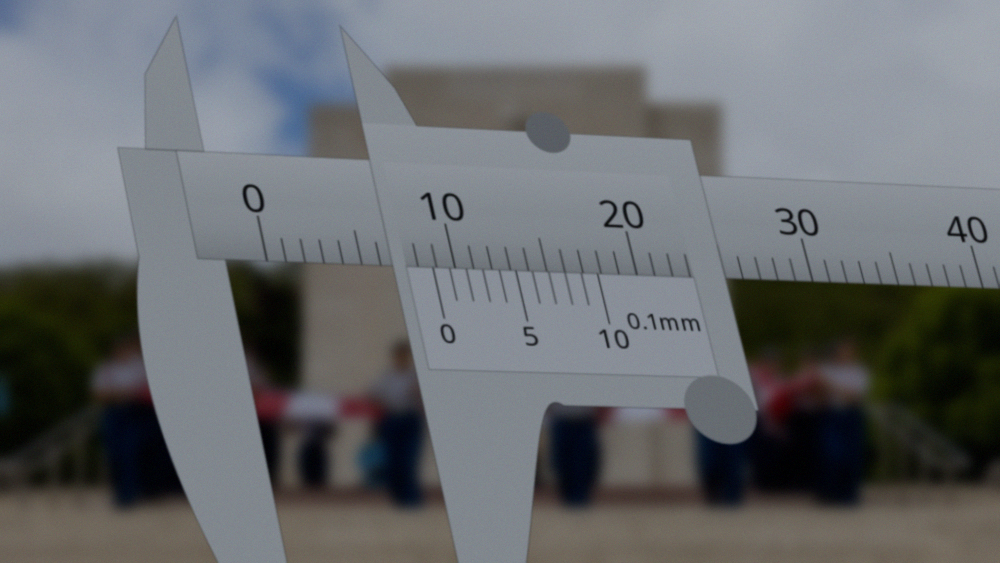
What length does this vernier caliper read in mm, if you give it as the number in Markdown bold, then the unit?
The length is **8.8** mm
